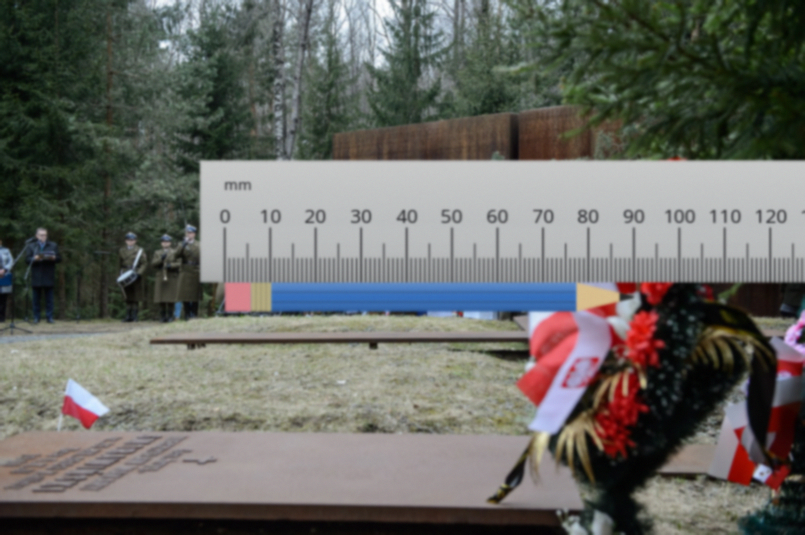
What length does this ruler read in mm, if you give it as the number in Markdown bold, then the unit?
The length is **90** mm
